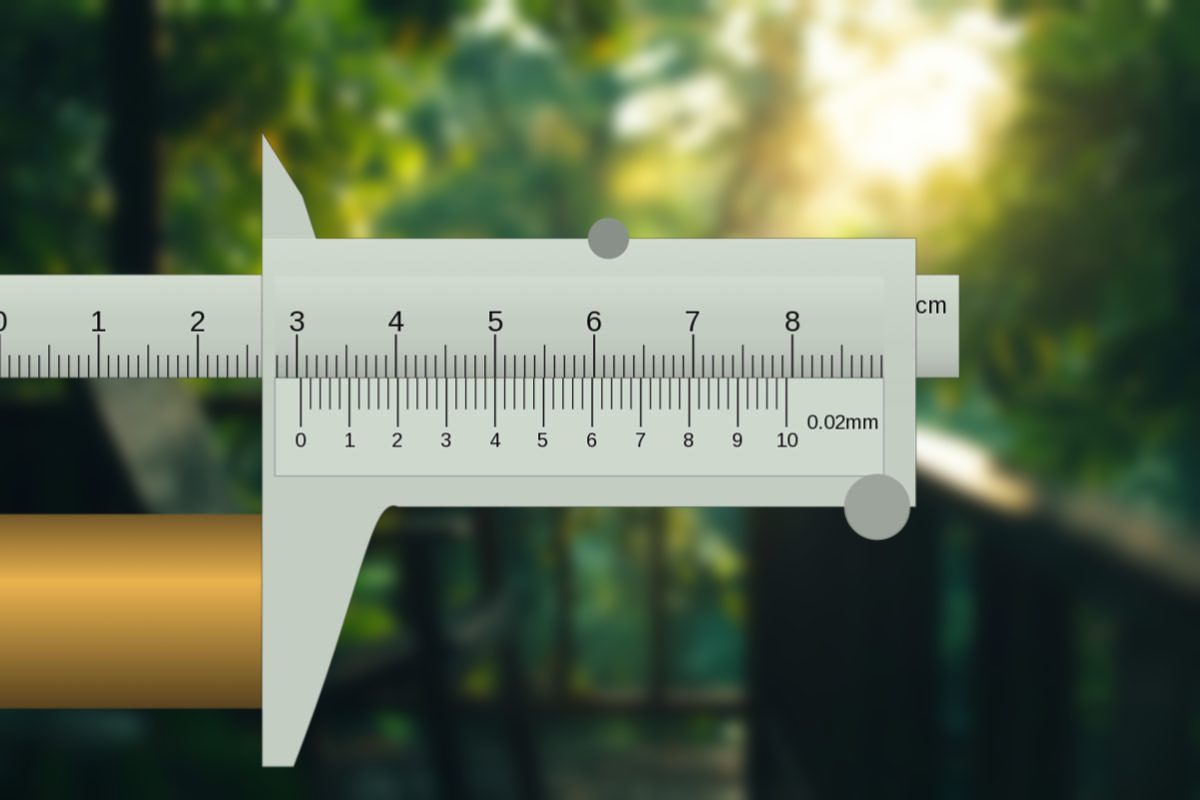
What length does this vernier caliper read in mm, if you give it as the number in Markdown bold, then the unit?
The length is **30.4** mm
